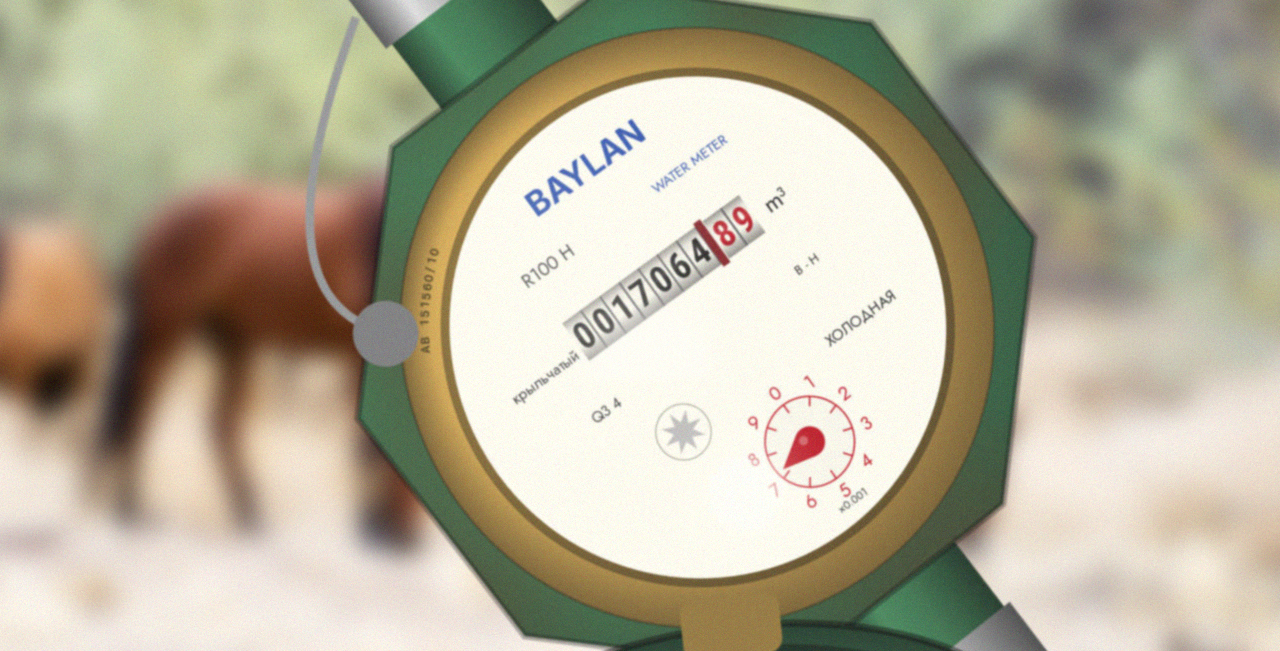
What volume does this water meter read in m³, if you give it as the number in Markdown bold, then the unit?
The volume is **17064.897** m³
